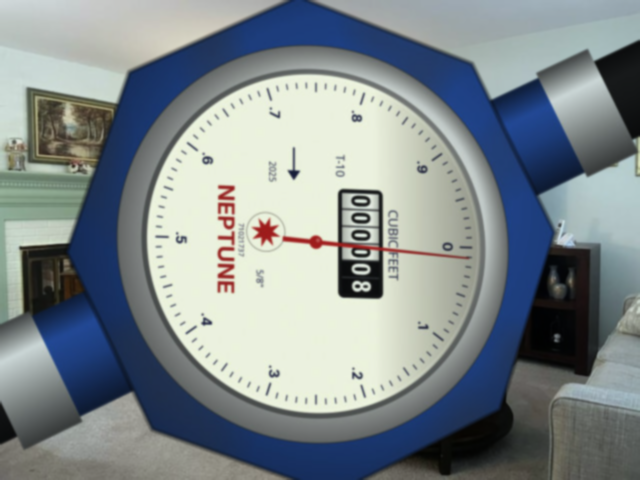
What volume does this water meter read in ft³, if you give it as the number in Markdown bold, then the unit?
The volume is **8.01** ft³
